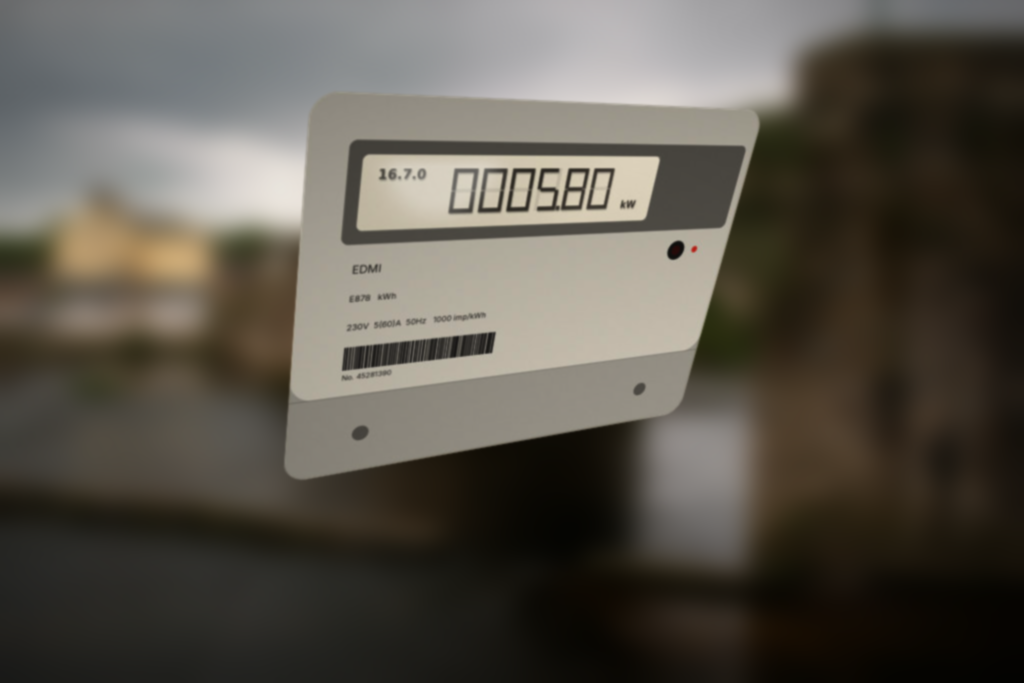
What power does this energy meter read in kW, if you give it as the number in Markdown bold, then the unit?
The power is **5.80** kW
